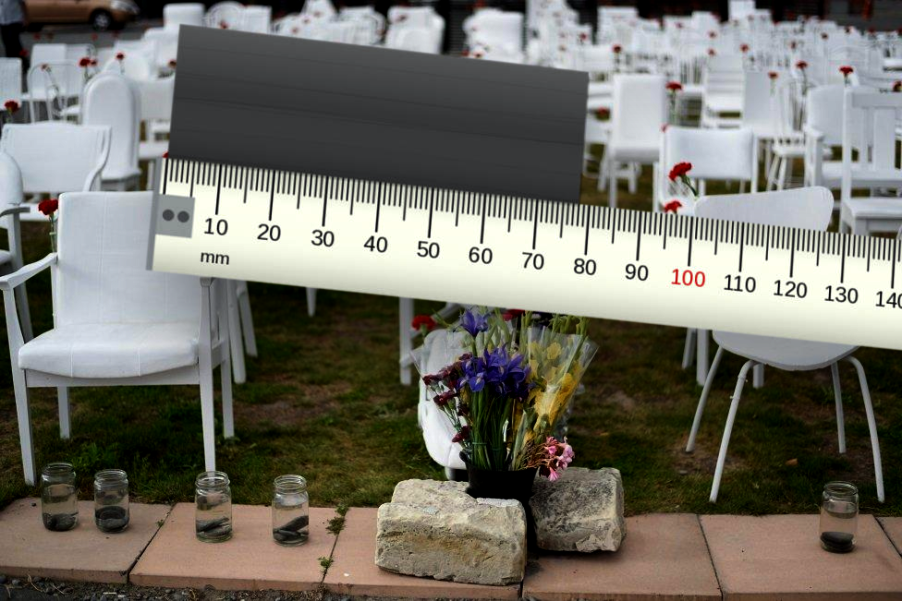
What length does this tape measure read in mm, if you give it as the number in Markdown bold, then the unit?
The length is **78** mm
